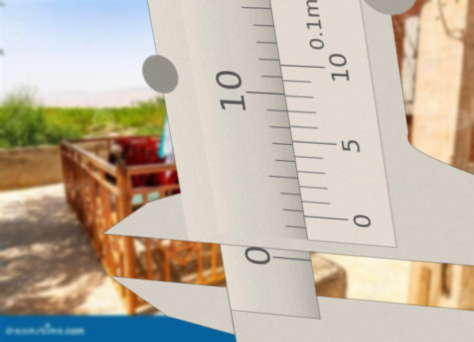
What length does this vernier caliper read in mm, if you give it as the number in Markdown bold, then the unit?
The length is **2.7** mm
